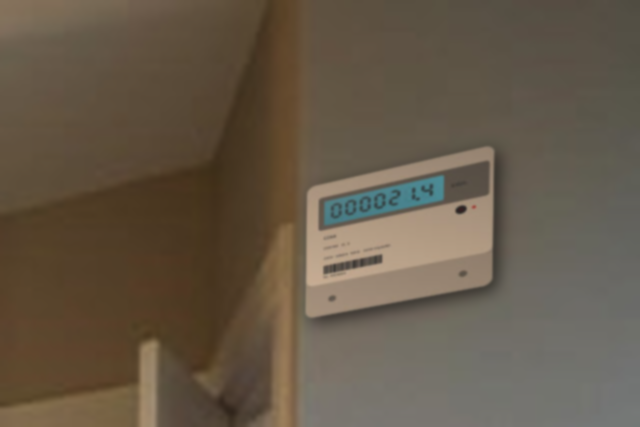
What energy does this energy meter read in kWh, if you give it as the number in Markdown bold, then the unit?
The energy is **21.4** kWh
